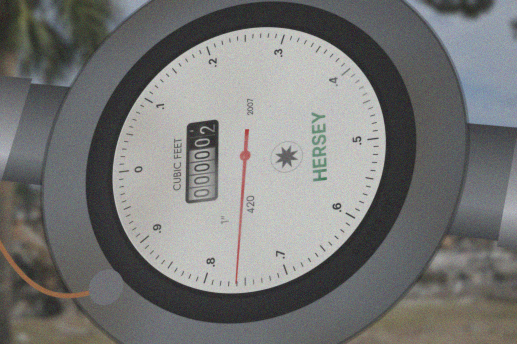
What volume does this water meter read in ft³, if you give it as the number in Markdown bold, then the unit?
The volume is **1.76** ft³
